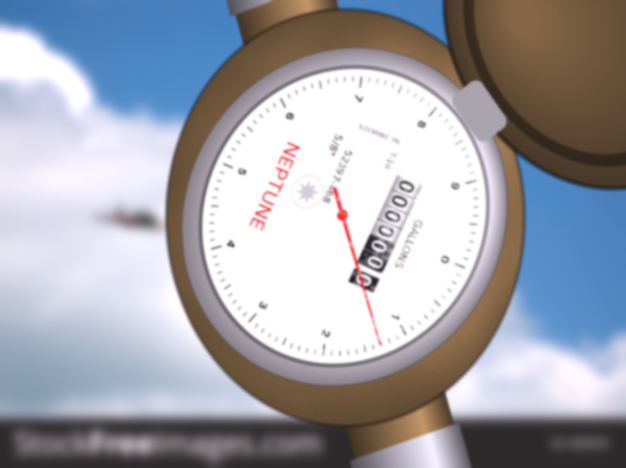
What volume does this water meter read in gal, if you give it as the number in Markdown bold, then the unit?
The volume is **1.3** gal
